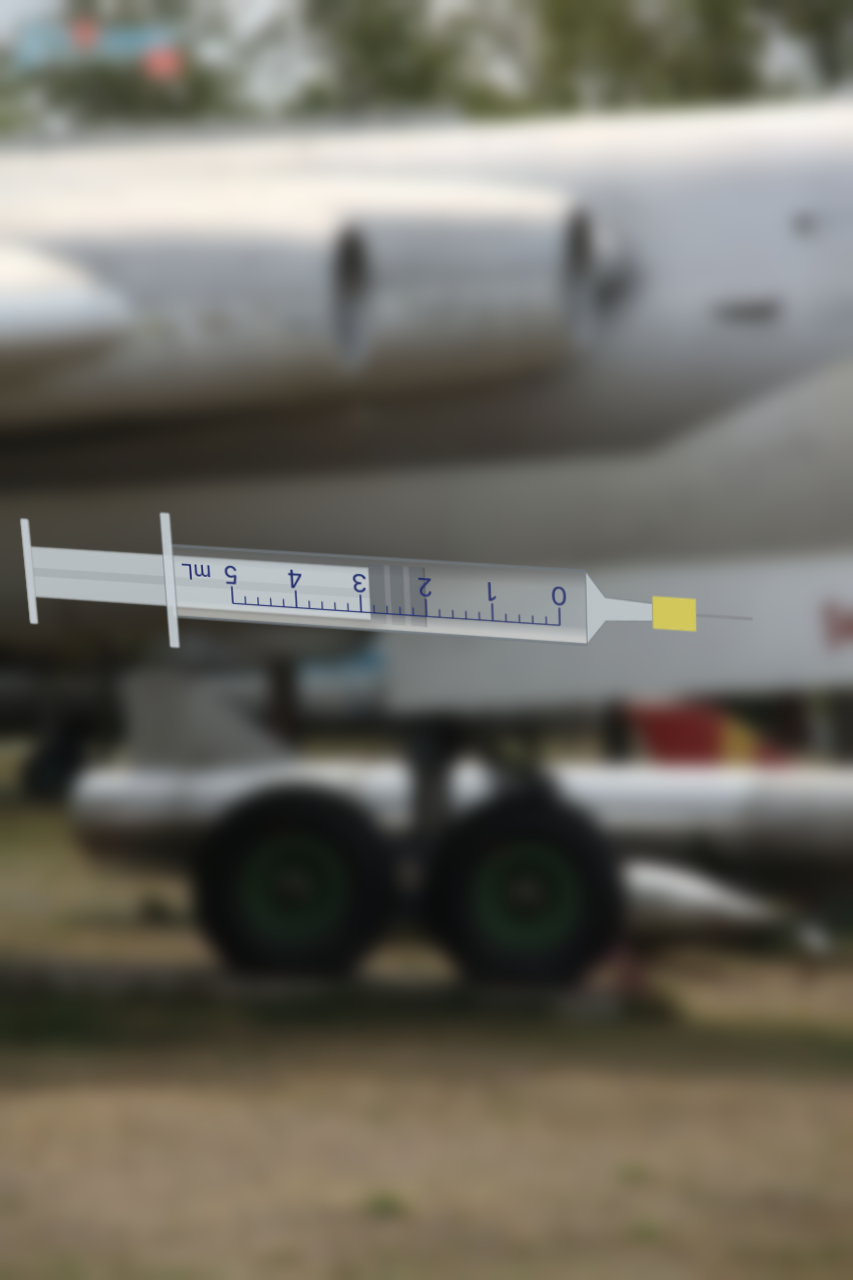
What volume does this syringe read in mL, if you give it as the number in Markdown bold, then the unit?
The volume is **2** mL
